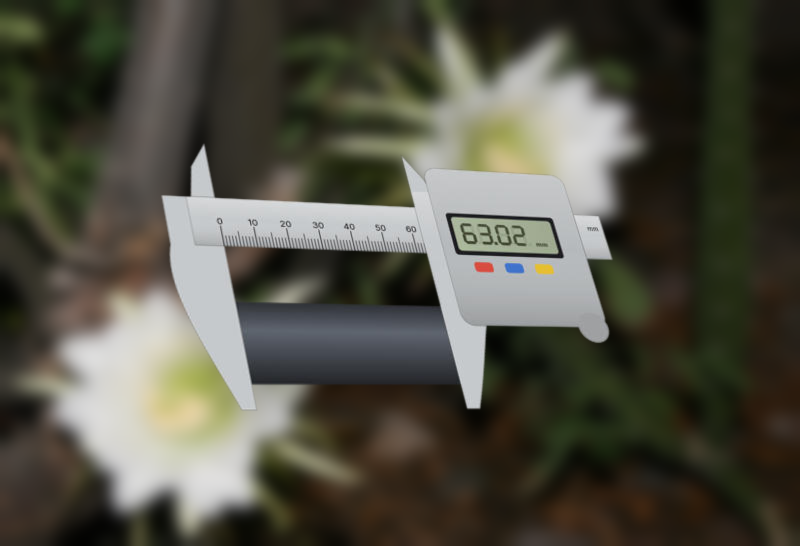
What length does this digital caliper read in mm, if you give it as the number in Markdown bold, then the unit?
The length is **63.02** mm
